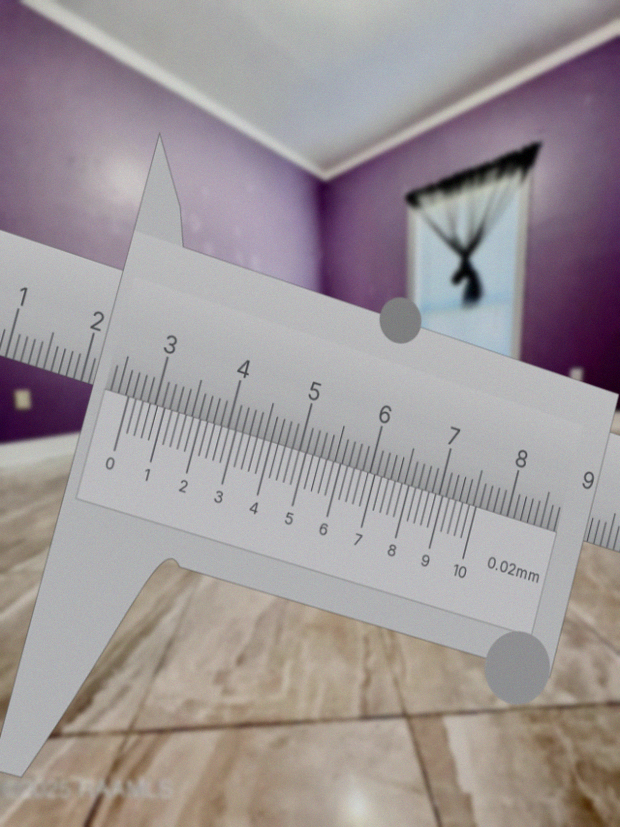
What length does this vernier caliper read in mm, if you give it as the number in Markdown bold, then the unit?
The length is **26.4** mm
